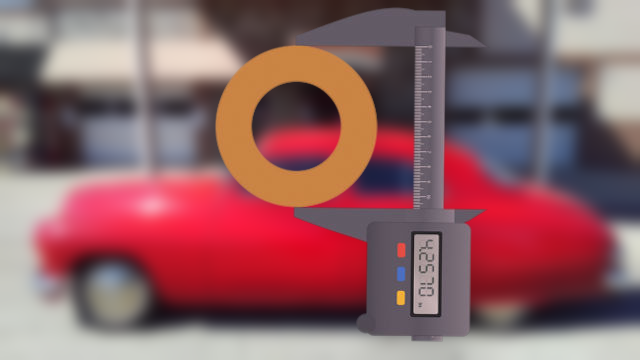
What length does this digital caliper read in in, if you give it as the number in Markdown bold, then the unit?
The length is **4.2570** in
